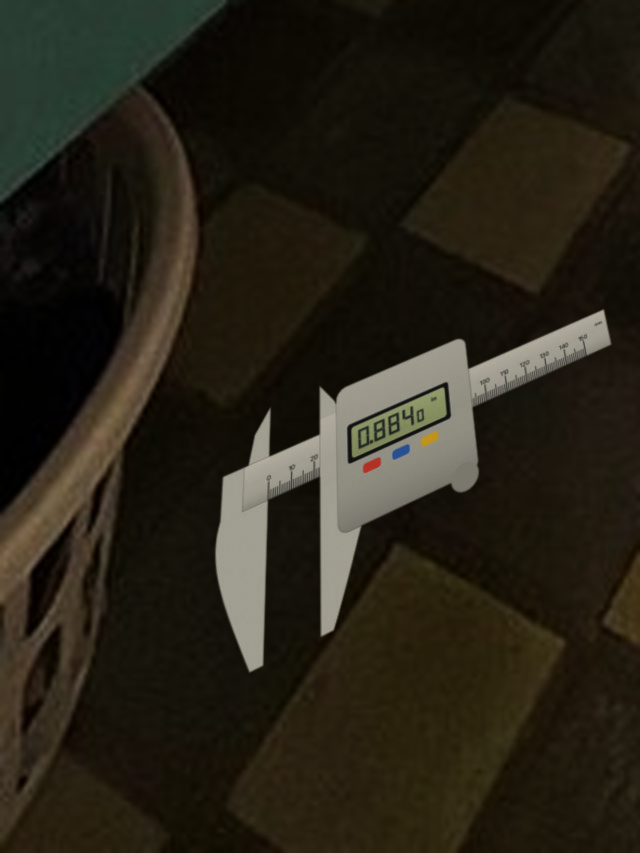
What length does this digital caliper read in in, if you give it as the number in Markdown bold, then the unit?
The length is **0.8840** in
